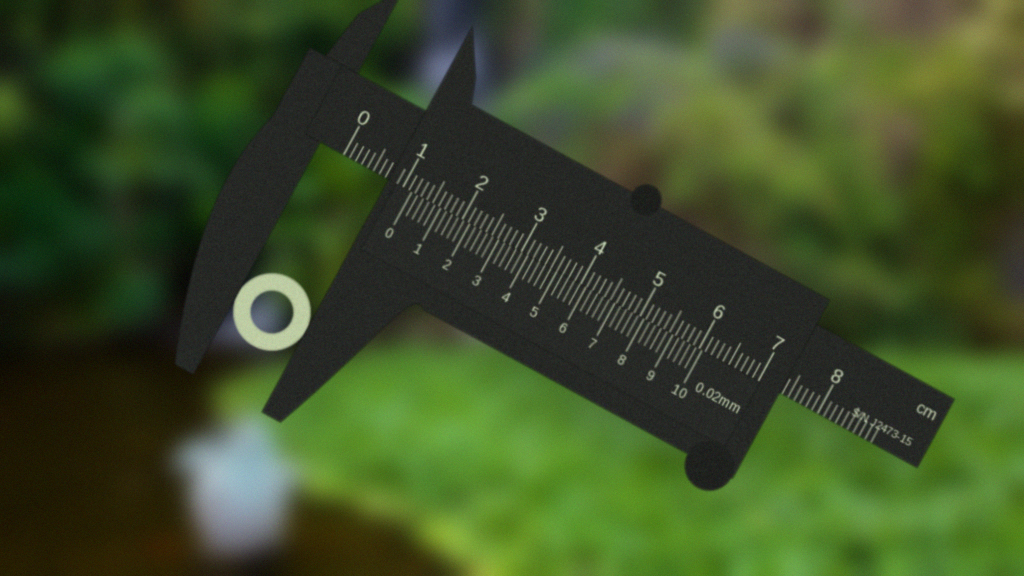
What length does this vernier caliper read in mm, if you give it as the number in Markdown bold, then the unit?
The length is **11.5** mm
